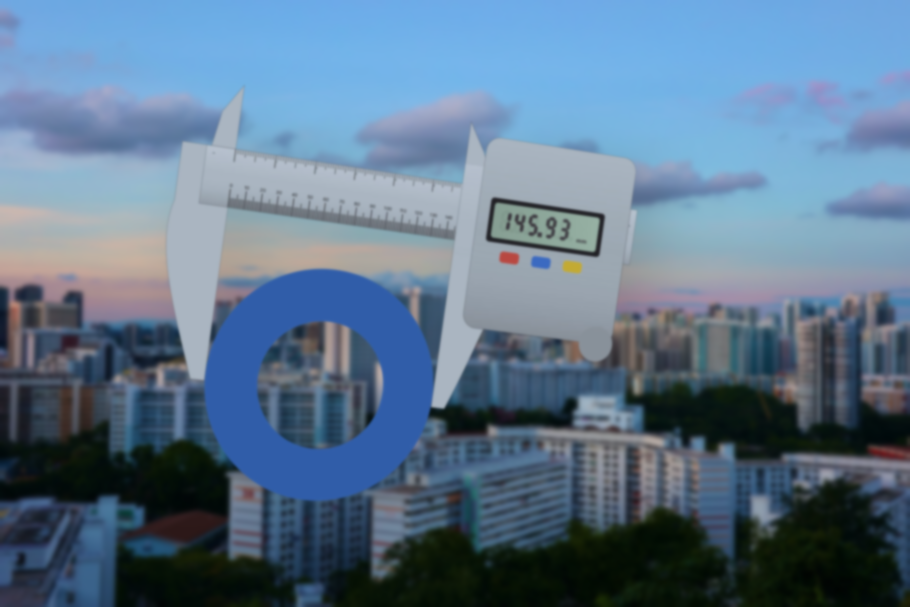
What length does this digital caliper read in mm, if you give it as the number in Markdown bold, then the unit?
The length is **145.93** mm
